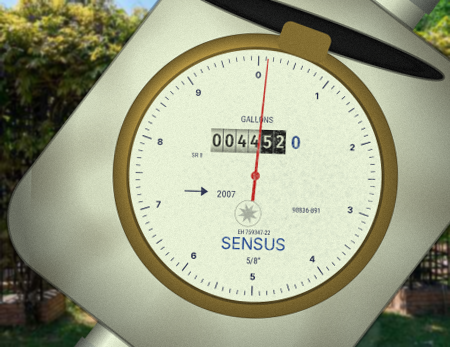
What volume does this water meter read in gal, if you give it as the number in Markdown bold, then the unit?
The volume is **44520.1** gal
